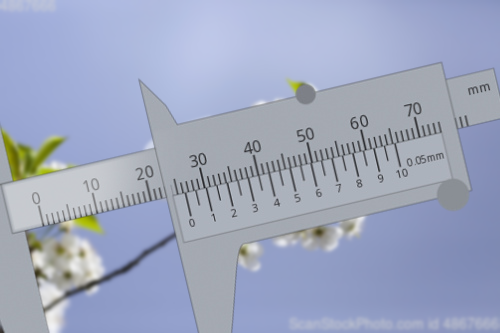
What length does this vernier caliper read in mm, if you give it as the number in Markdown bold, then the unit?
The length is **26.4** mm
